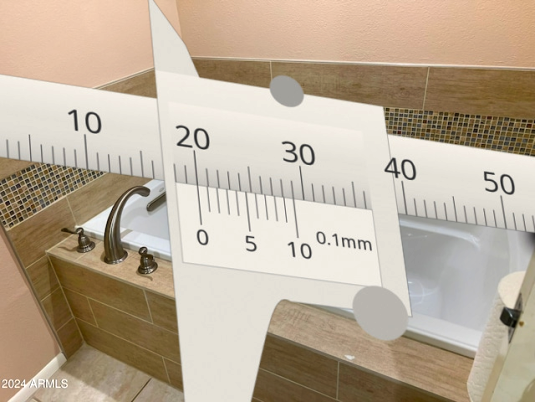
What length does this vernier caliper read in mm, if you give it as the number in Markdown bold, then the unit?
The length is **20.0** mm
